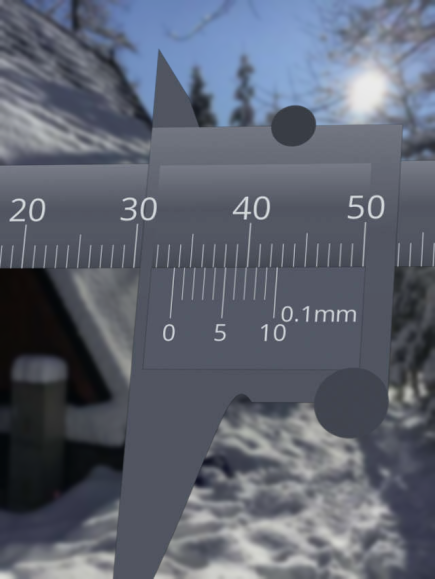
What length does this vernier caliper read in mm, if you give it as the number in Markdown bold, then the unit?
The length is **33.6** mm
